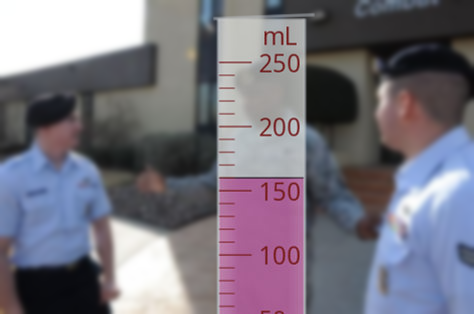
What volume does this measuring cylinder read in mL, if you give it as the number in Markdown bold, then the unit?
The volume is **160** mL
